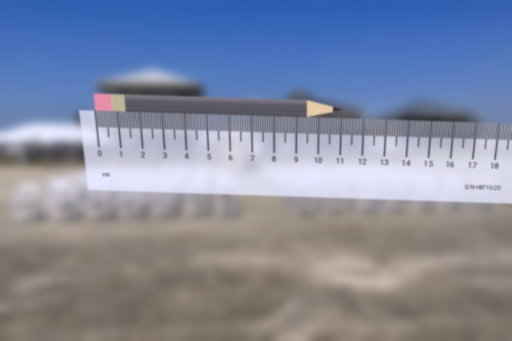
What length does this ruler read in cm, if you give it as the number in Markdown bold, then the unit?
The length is **11** cm
